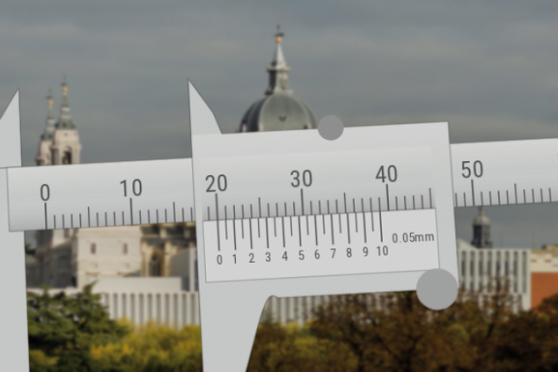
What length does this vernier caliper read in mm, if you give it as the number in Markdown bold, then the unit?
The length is **20.0** mm
